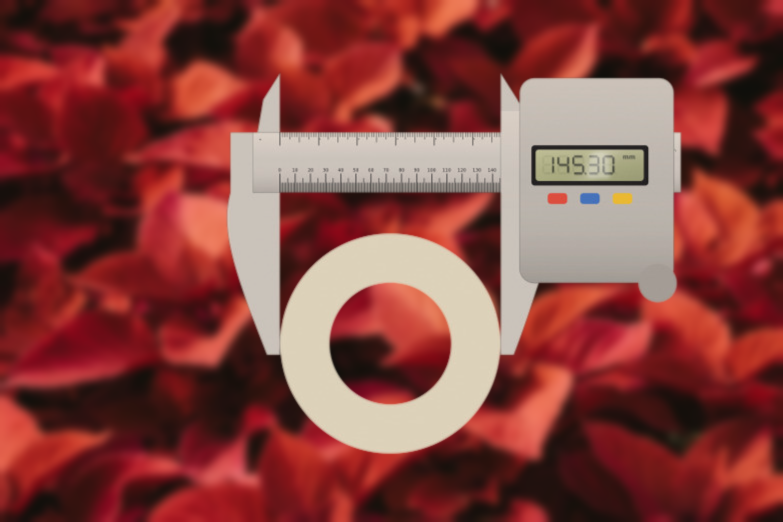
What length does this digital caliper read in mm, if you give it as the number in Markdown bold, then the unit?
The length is **145.30** mm
